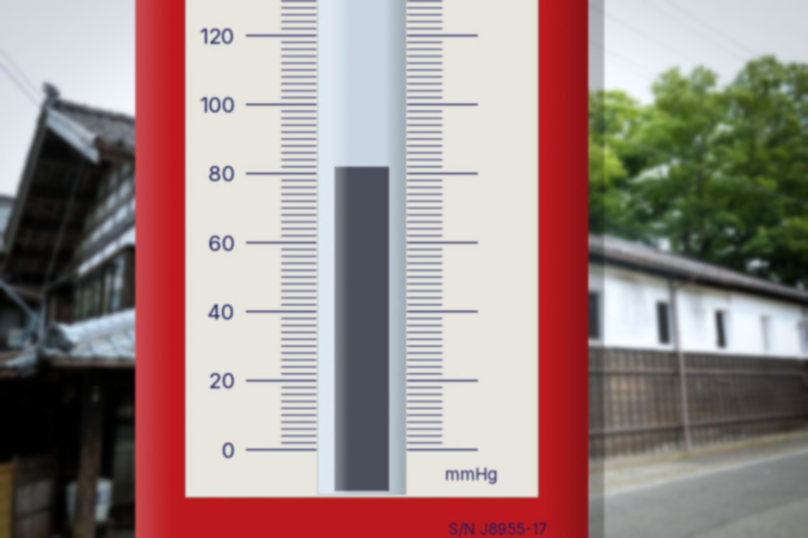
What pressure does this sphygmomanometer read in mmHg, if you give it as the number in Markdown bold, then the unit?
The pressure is **82** mmHg
